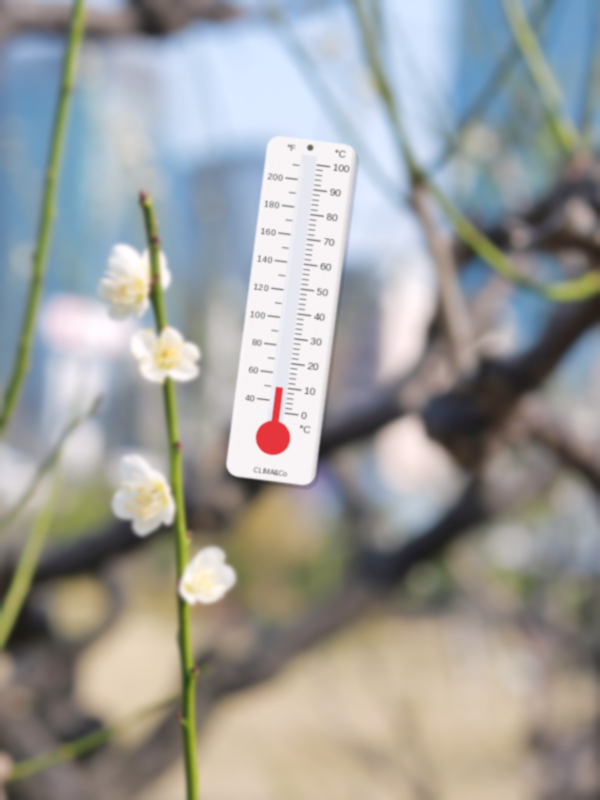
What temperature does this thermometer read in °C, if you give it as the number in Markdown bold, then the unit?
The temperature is **10** °C
